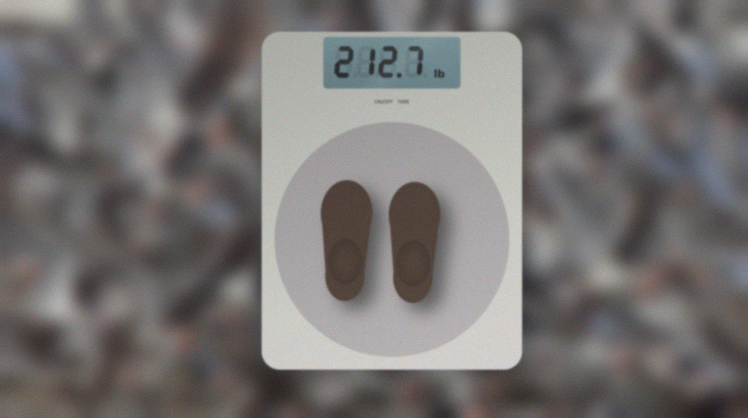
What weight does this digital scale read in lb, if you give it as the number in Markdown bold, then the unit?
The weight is **212.7** lb
